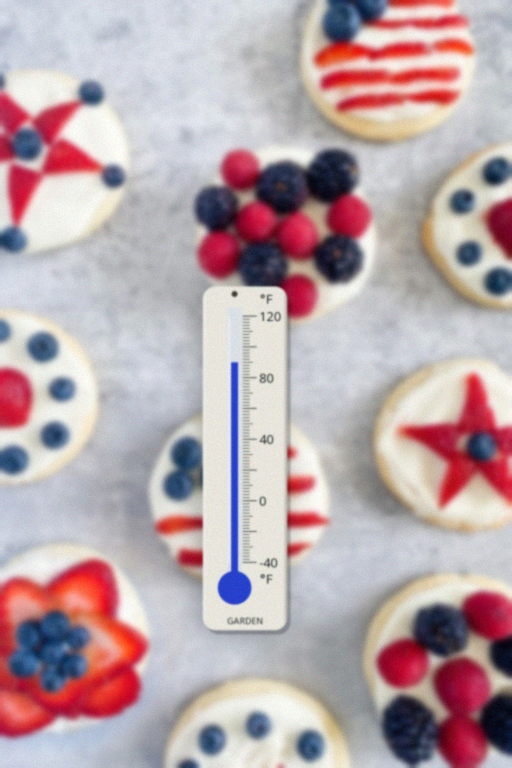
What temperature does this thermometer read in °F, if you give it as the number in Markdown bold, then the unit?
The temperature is **90** °F
